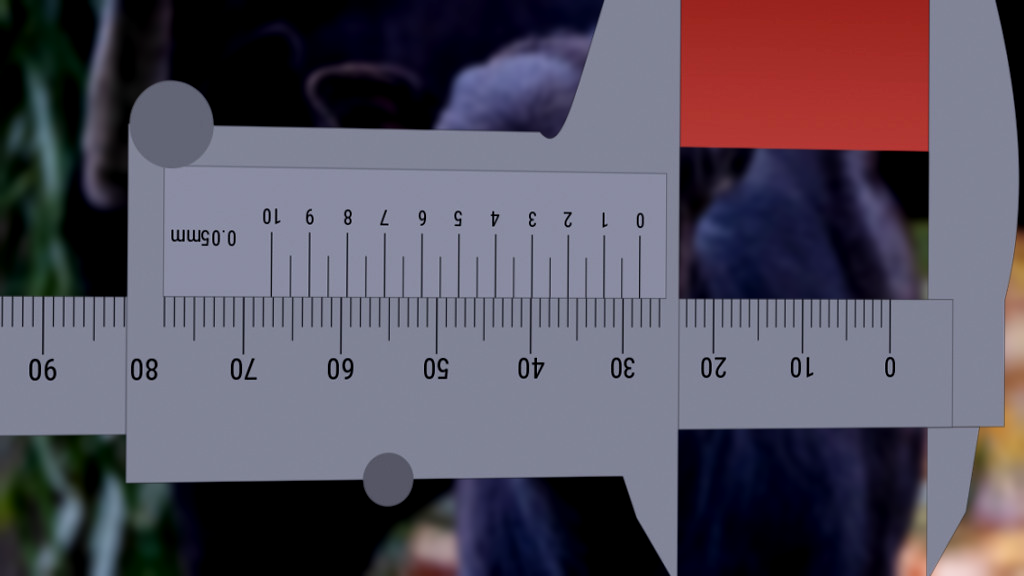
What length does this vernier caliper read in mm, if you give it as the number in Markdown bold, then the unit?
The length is **28.2** mm
